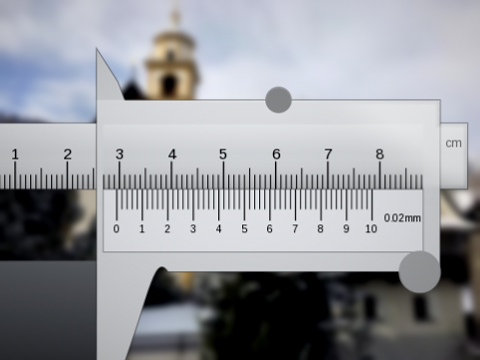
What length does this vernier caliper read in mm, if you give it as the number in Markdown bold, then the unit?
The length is **29.5** mm
